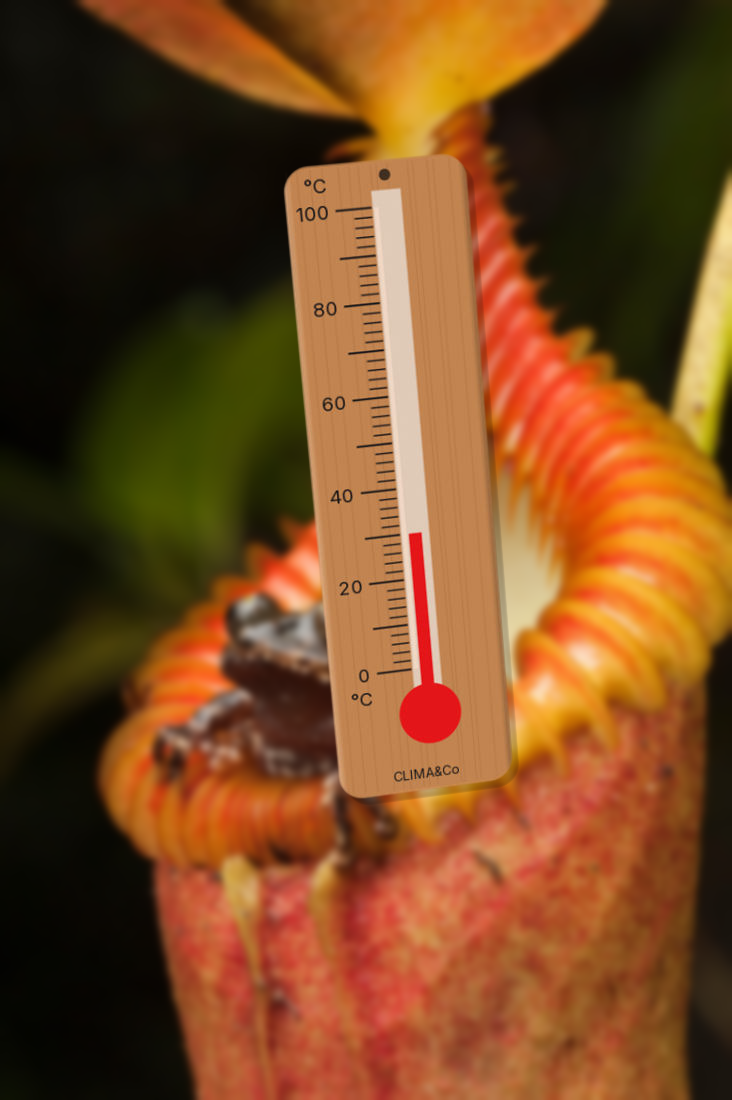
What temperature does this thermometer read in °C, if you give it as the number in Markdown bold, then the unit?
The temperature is **30** °C
